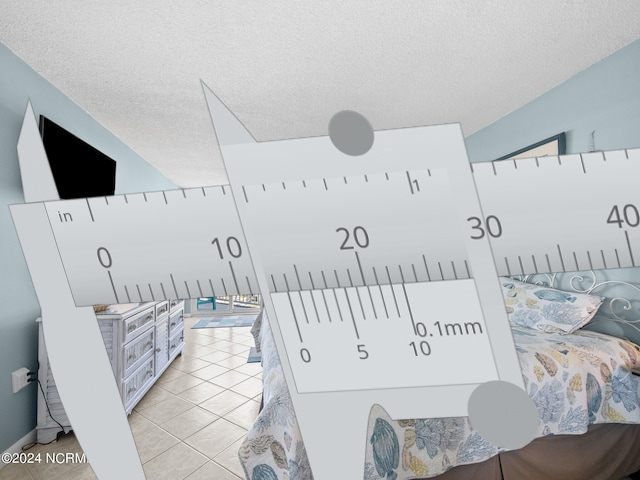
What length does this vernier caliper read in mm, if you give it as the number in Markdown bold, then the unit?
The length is **13.9** mm
